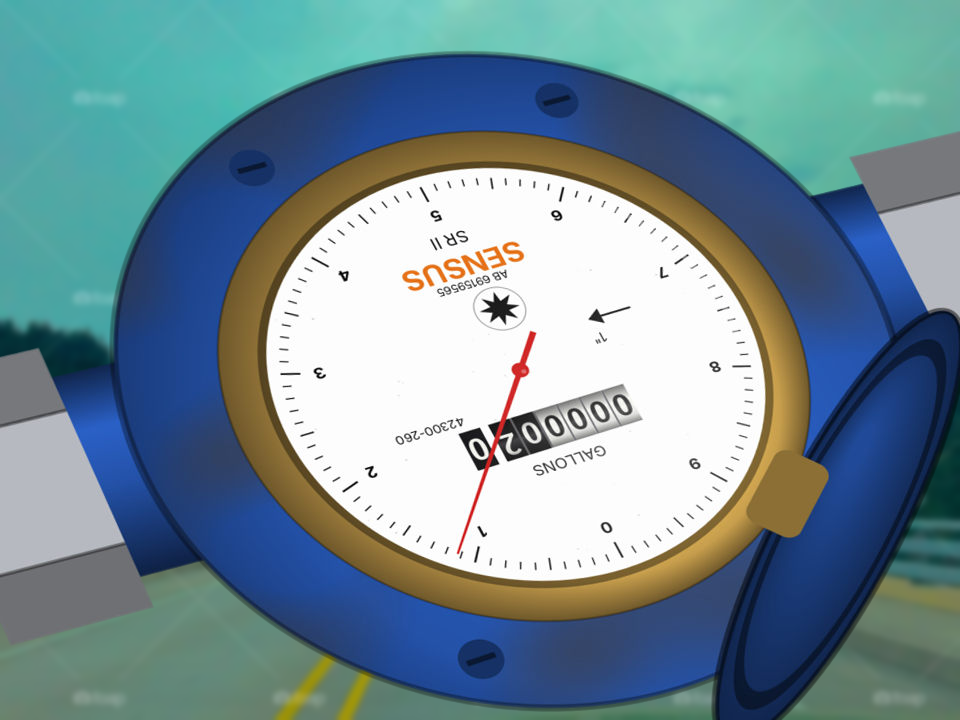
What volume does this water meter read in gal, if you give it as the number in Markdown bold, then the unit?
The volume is **21.1** gal
